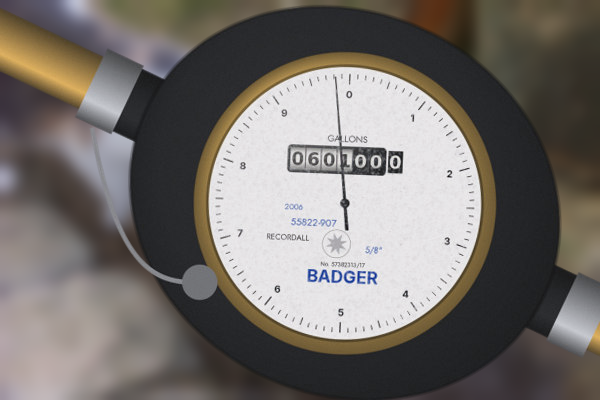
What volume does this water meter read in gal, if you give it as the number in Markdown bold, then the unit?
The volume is **600999.8** gal
